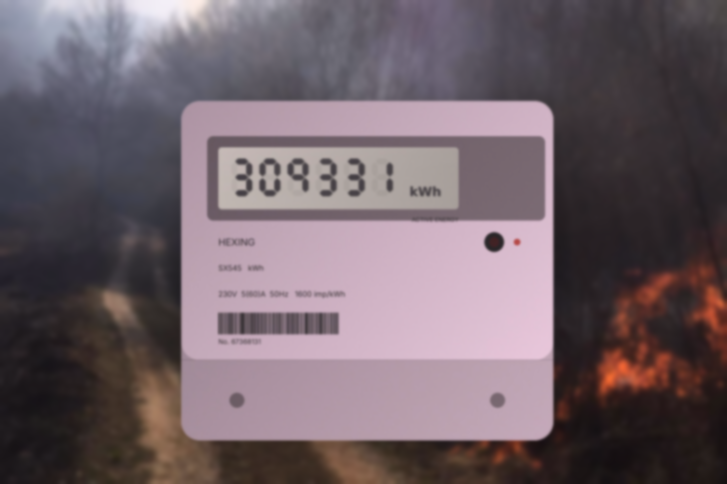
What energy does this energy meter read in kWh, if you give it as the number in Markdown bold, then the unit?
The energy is **309331** kWh
